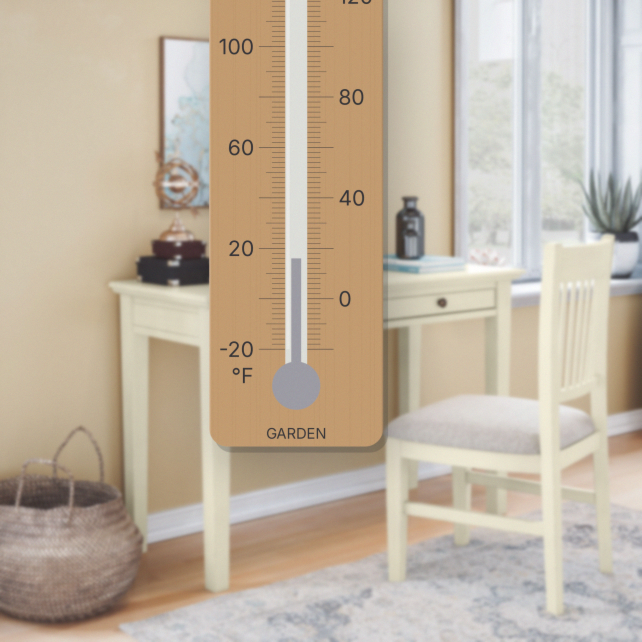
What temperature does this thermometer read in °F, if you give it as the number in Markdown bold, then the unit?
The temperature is **16** °F
